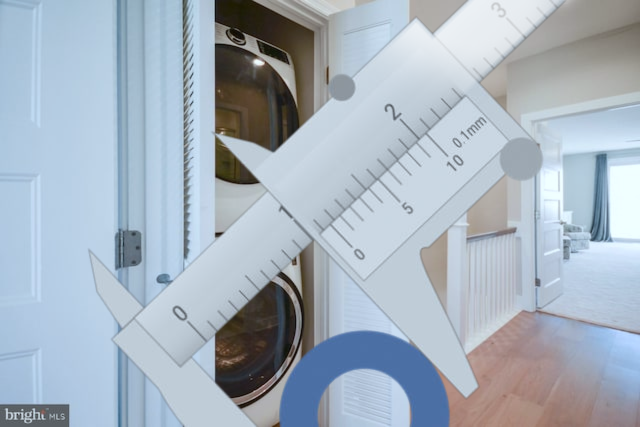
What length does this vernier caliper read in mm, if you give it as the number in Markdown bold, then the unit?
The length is **11.6** mm
